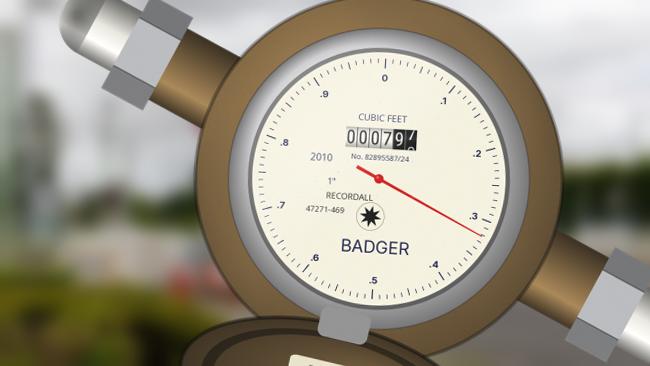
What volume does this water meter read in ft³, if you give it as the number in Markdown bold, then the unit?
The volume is **797.32** ft³
